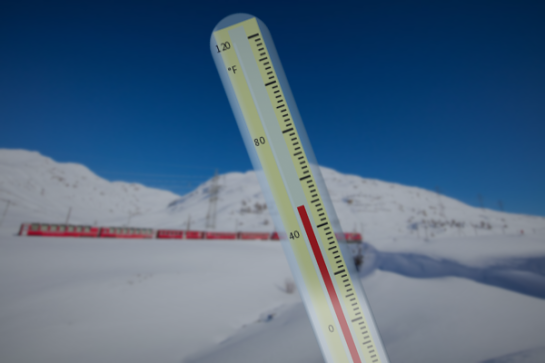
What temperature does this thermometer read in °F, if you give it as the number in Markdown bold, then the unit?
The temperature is **50** °F
